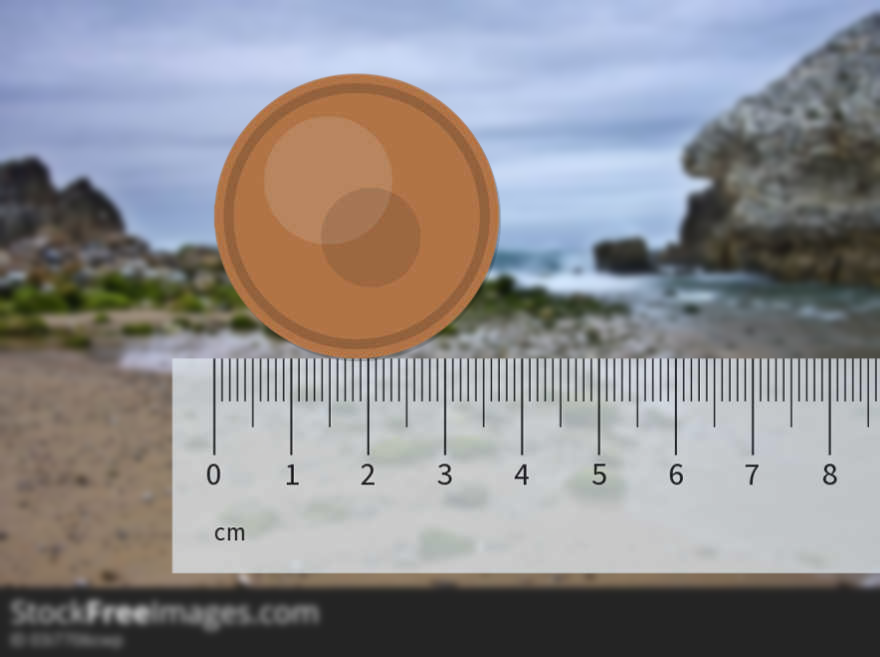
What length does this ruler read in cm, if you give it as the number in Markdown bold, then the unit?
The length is **3.7** cm
